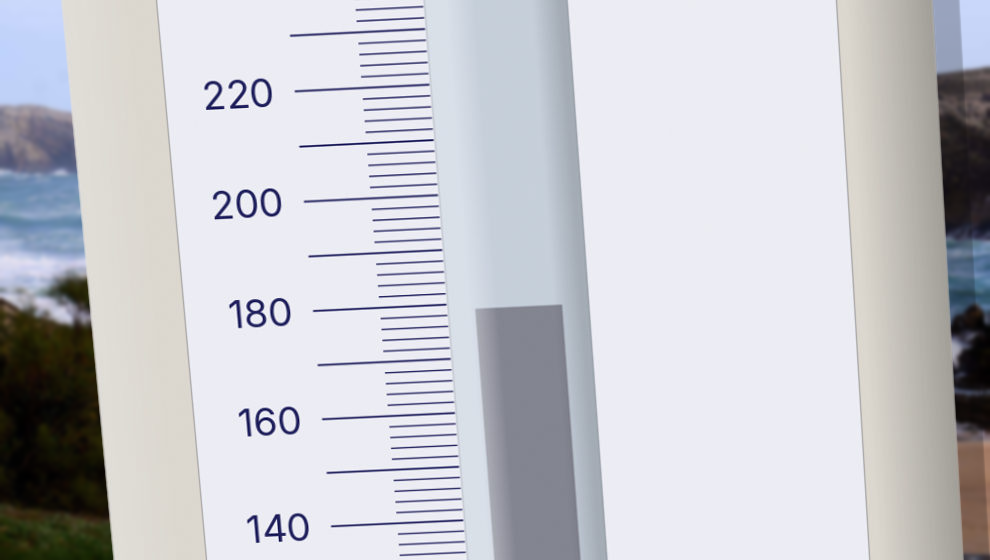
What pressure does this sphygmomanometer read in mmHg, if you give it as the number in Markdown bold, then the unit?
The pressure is **179** mmHg
